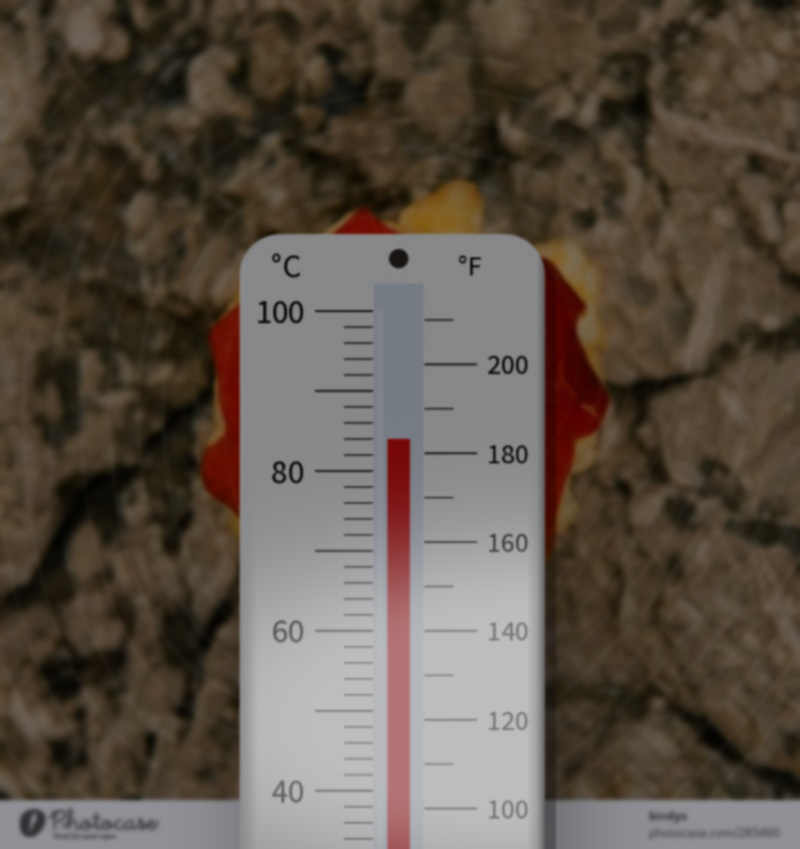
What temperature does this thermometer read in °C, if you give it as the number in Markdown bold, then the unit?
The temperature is **84** °C
